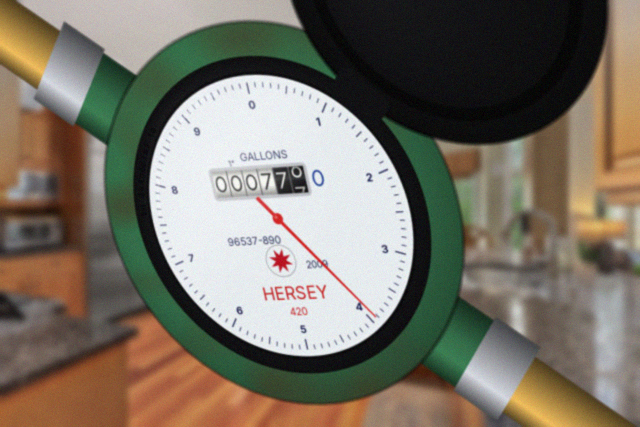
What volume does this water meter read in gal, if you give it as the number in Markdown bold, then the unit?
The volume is **7763.9** gal
